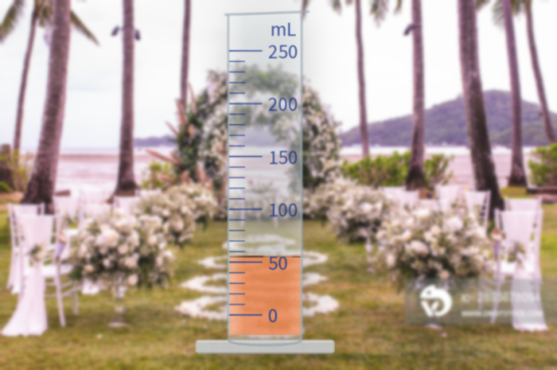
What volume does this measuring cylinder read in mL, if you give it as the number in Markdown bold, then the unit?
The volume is **55** mL
